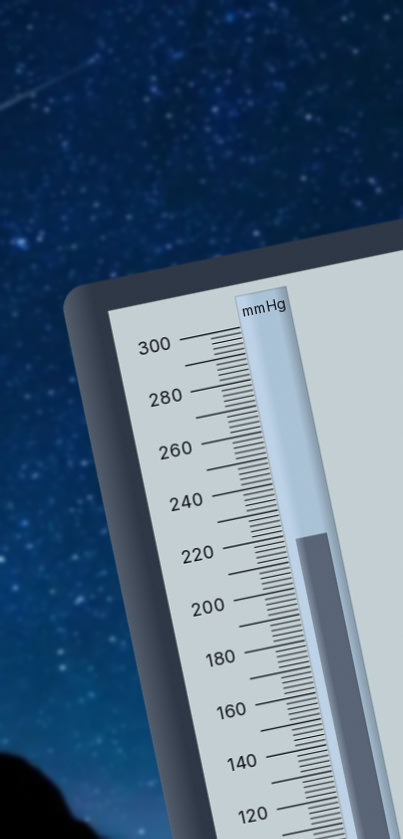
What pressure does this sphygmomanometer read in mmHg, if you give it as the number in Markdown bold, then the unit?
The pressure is **218** mmHg
